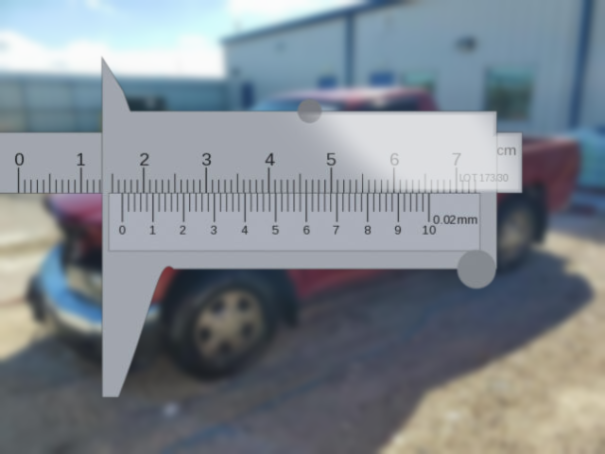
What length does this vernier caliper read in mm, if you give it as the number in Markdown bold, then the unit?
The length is **16.6** mm
